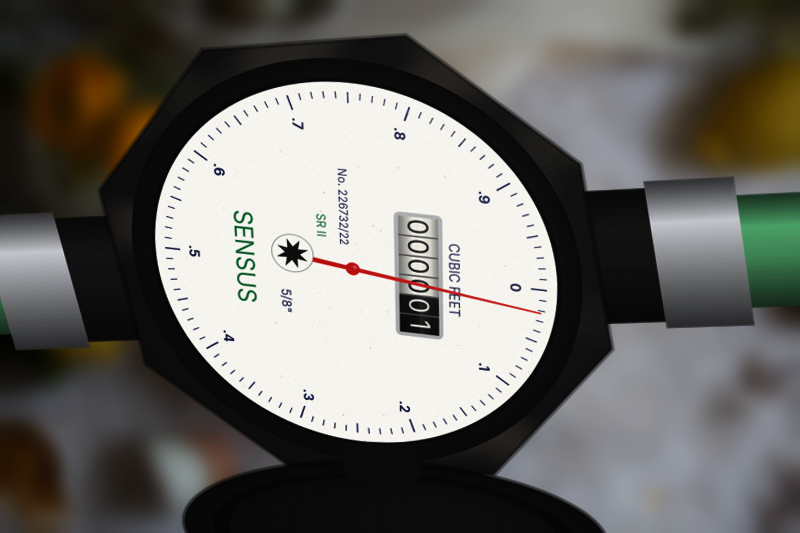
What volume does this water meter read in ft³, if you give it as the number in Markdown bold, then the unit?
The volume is **1.02** ft³
